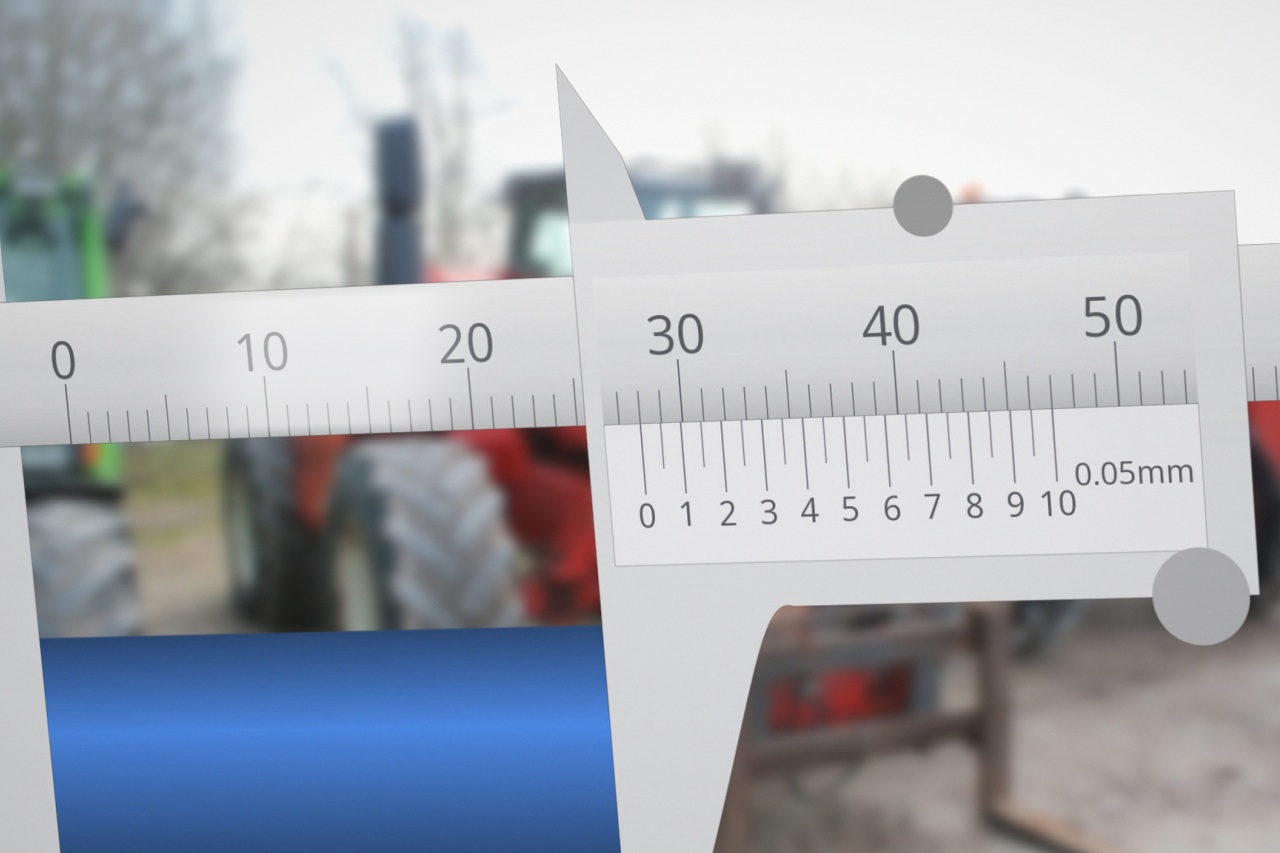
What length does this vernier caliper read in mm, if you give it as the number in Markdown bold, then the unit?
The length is **28.0** mm
